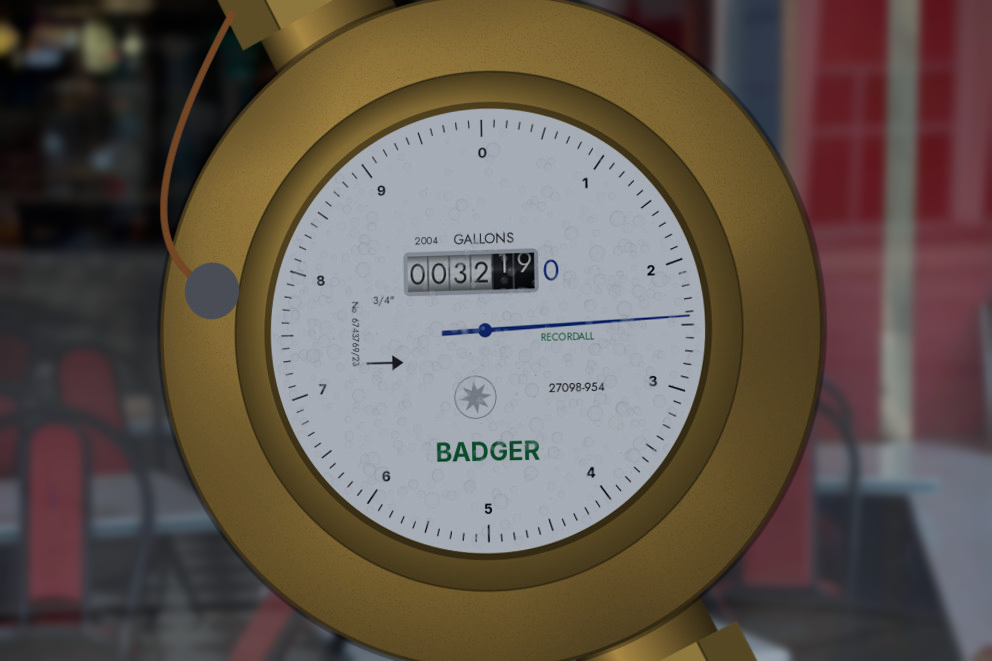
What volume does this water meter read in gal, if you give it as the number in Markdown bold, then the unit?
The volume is **32192.4** gal
